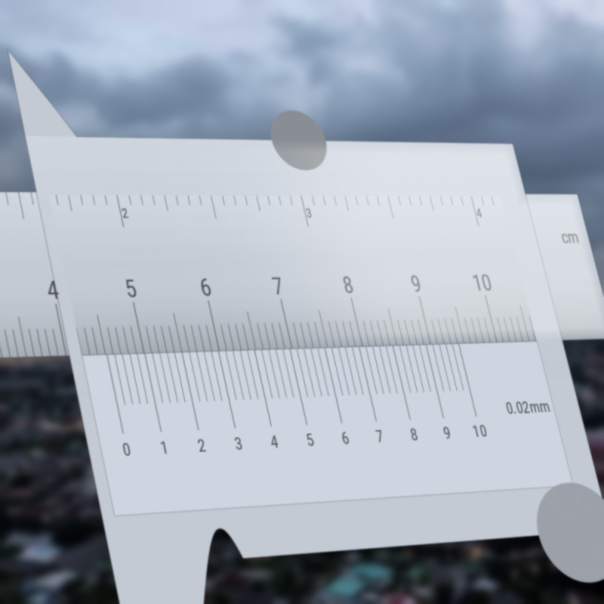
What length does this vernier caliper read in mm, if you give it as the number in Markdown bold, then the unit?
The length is **45.2** mm
